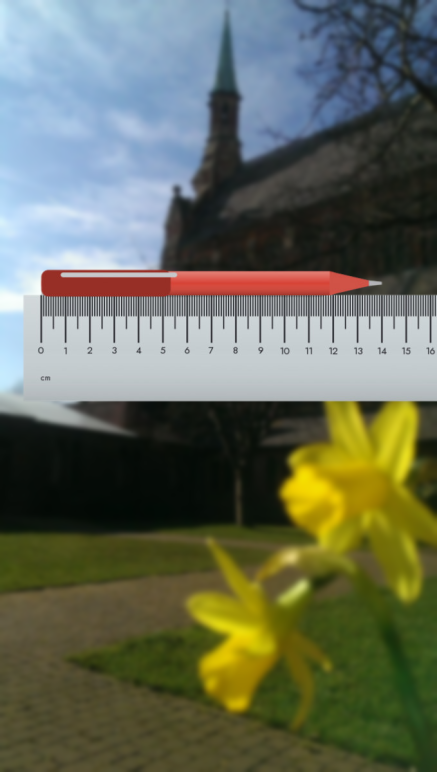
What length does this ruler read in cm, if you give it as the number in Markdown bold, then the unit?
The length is **14** cm
